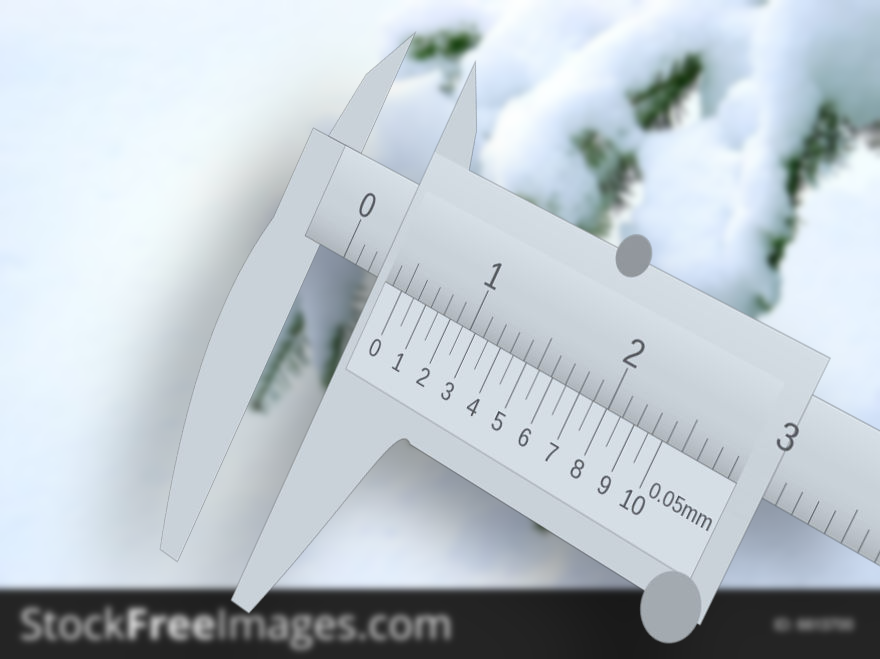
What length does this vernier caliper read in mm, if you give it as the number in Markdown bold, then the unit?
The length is **4.7** mm
